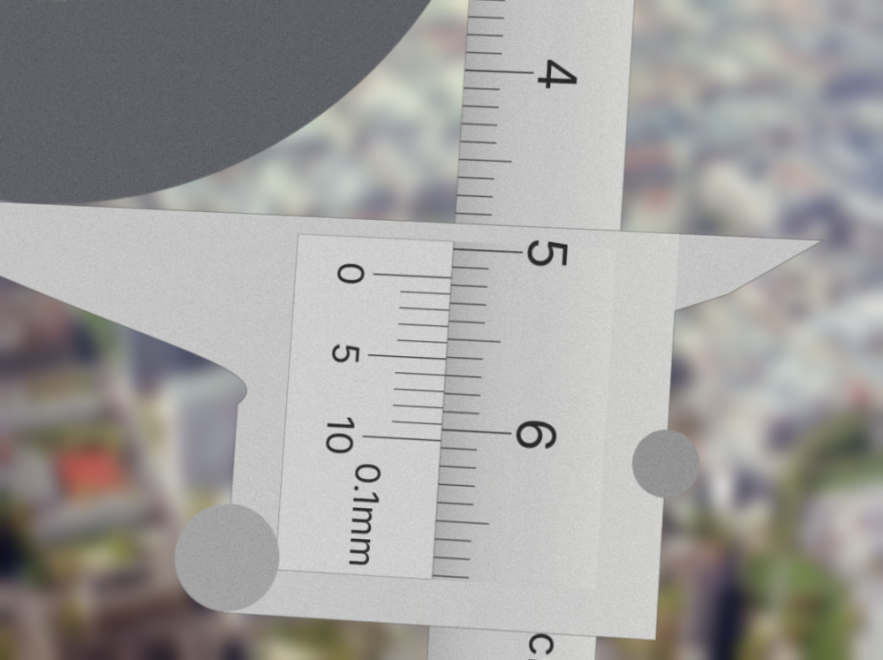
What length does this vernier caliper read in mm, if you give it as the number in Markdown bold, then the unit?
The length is **51.6** mm
